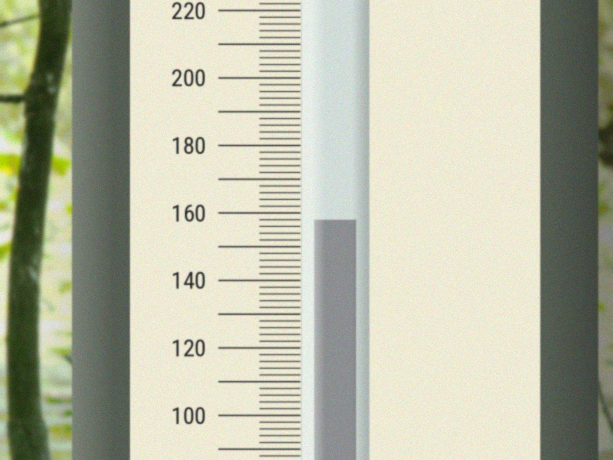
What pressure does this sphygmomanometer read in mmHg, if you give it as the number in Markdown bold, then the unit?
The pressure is **158** mmHg
